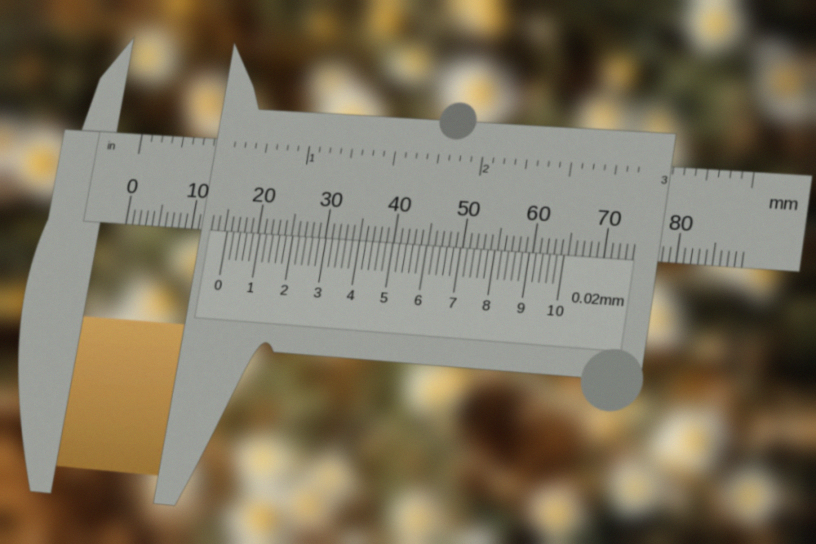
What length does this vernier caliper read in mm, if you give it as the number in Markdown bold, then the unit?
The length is **15.4** mm
